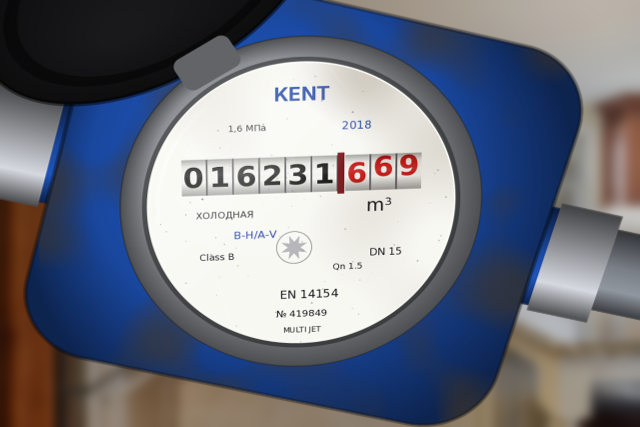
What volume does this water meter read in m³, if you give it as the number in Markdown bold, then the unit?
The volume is **16231.669** m³
